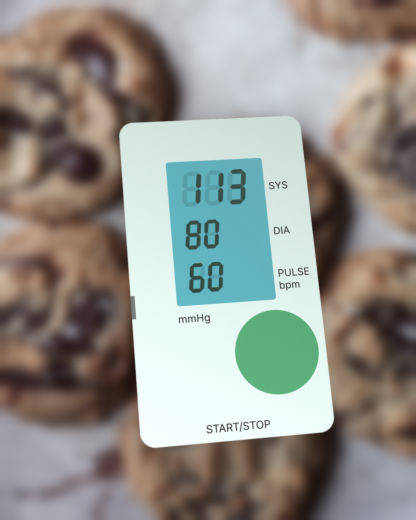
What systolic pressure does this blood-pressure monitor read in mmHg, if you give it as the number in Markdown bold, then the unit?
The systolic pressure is **113** mmHg
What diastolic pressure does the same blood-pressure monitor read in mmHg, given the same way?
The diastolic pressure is **80** mmHg
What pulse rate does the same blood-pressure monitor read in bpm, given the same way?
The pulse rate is **60** bpm
